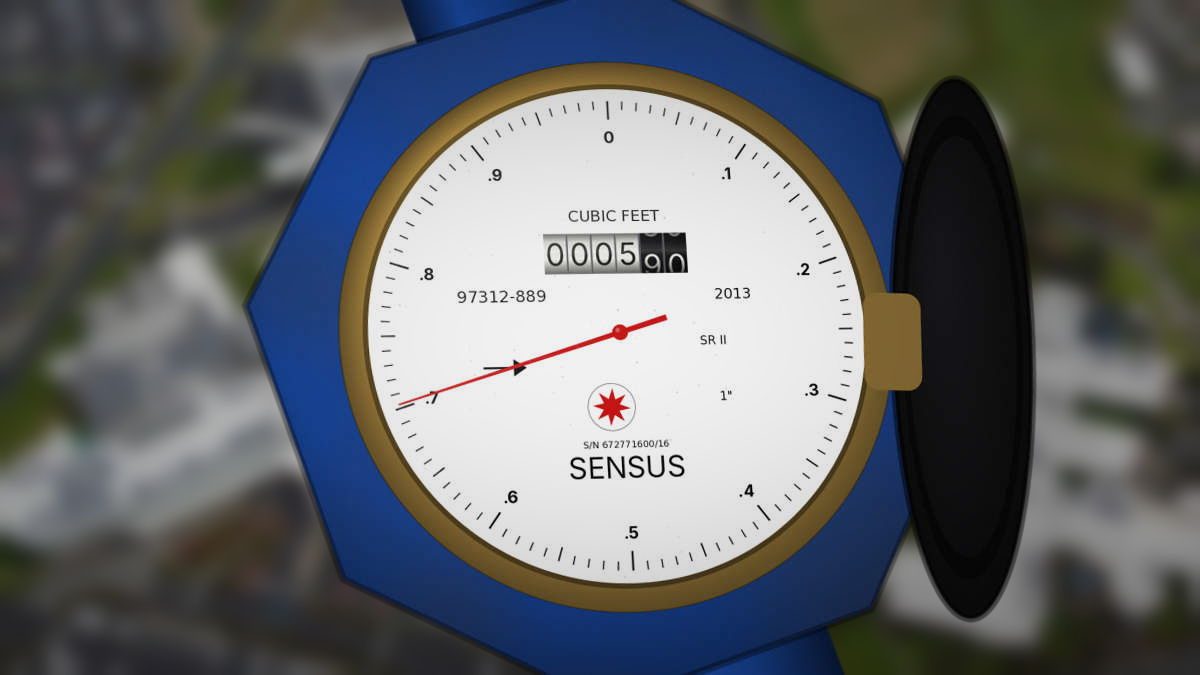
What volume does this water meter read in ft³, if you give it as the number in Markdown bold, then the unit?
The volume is **589.70** ft³
